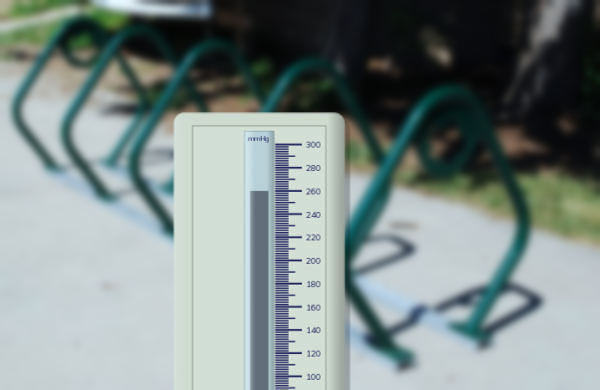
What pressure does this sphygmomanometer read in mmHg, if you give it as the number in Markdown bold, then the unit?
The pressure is **260** mmHg
